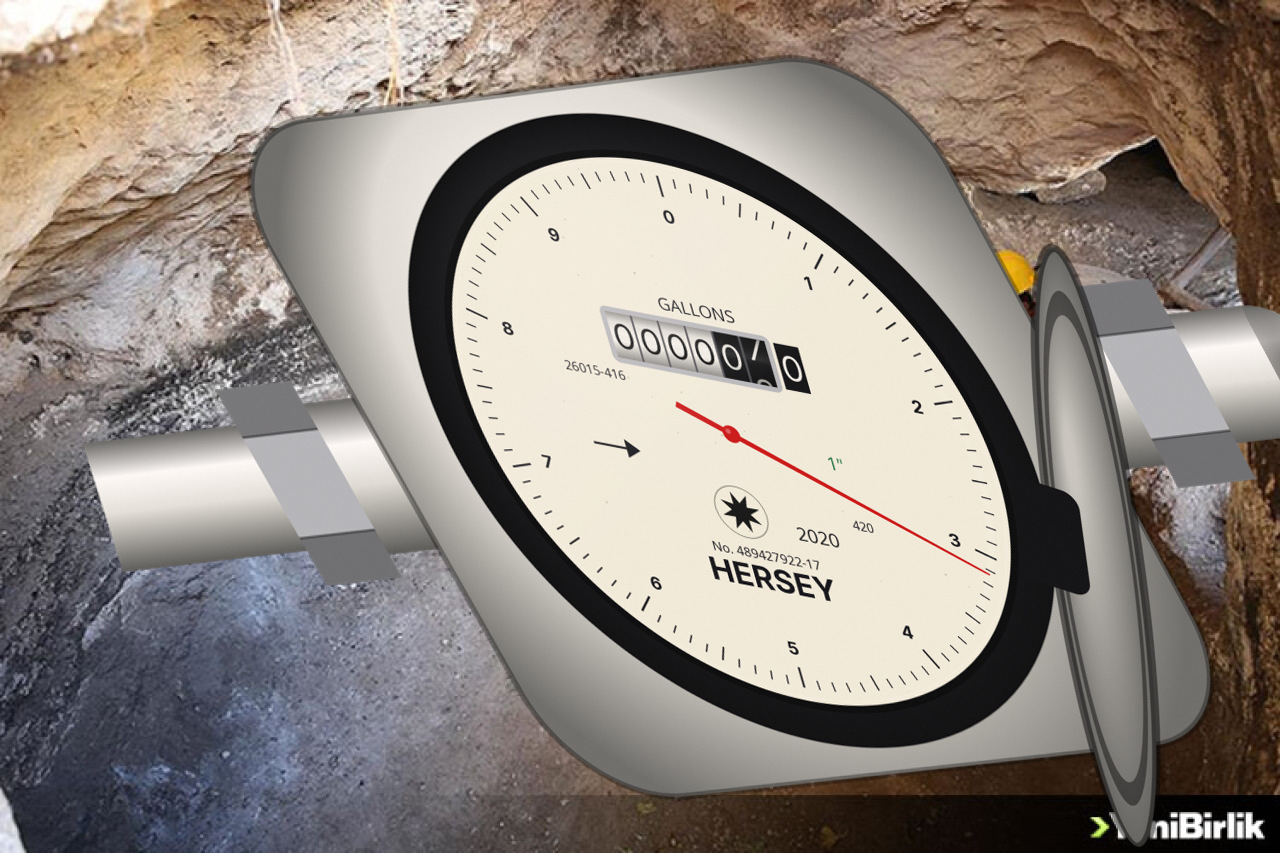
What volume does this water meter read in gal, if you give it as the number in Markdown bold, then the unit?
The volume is **73.1** gal
